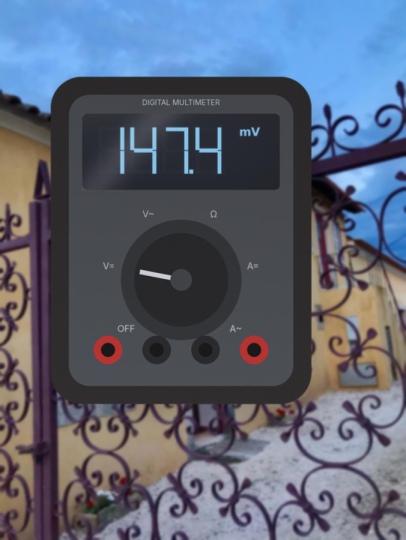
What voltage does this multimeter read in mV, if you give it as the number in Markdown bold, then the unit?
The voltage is **147.4** mV
